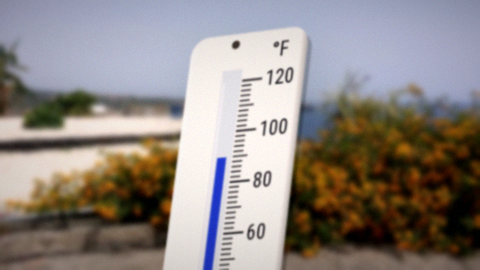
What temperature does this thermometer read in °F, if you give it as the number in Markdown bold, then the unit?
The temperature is **90** °F
